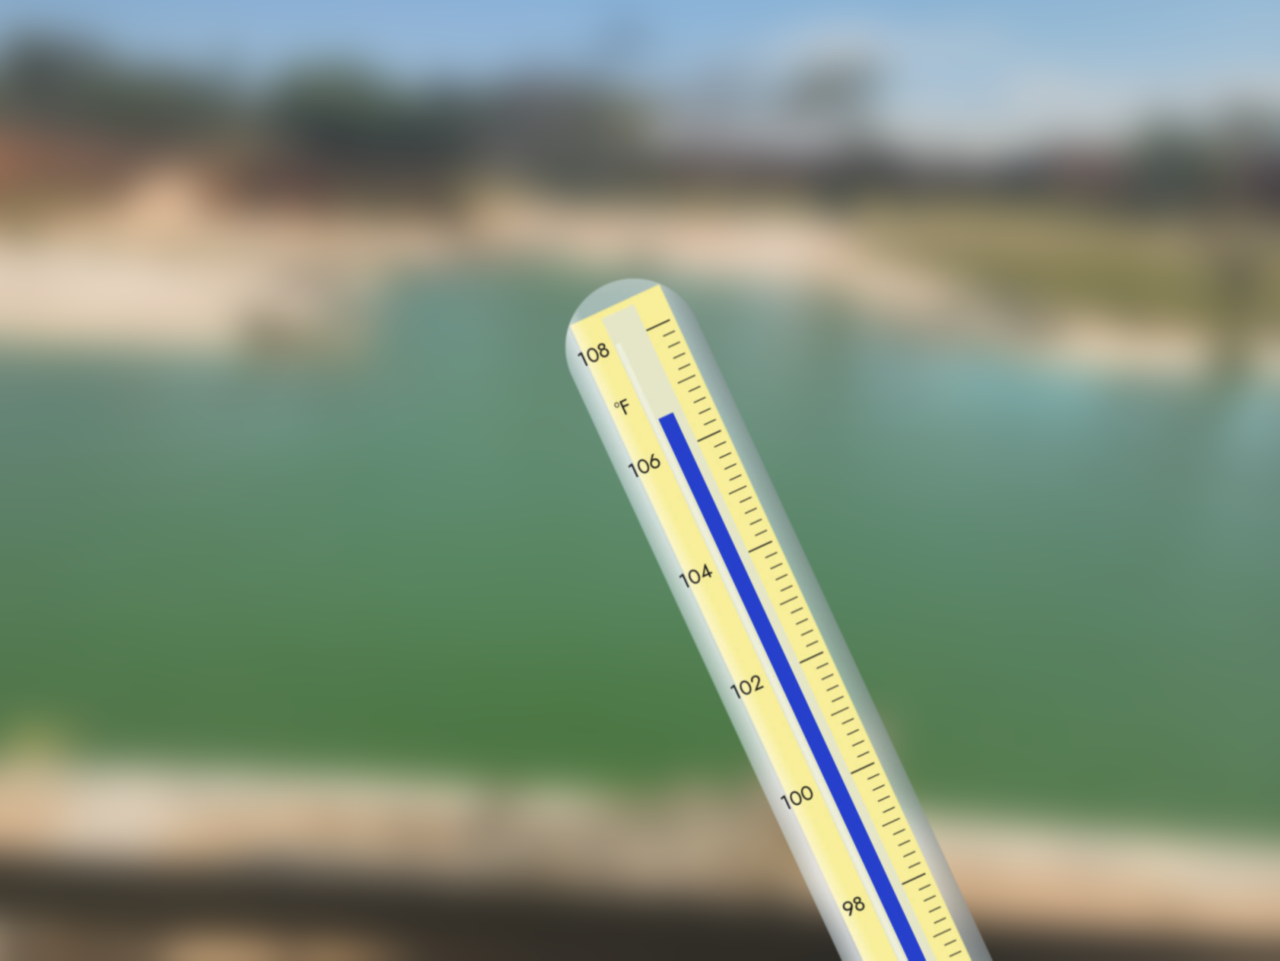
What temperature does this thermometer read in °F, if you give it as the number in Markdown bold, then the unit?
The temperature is **106.6** °F
